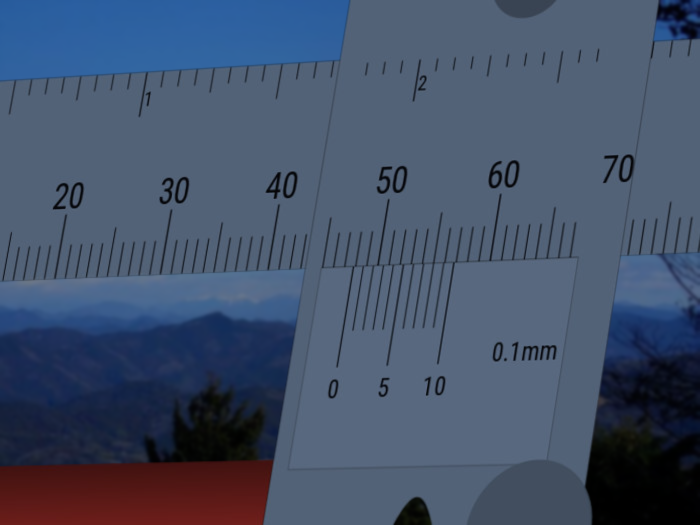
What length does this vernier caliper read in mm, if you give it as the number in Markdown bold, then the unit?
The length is **47.8** mm
